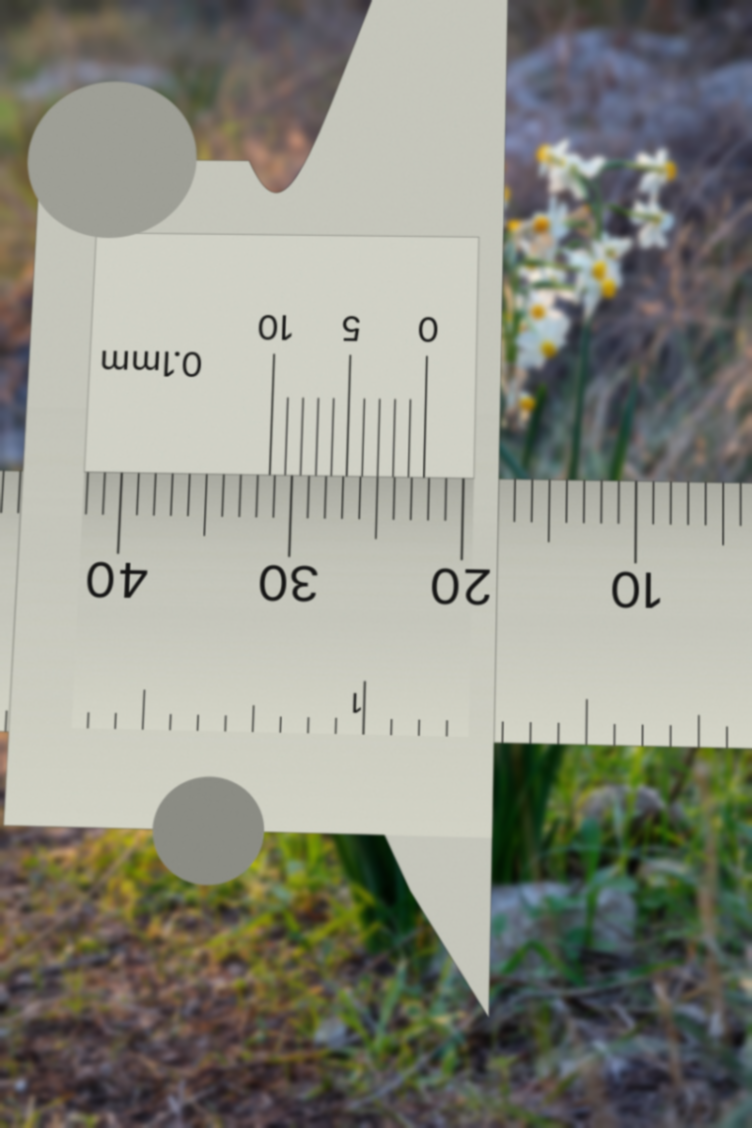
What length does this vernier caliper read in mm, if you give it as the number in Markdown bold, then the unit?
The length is **22.3** mm
